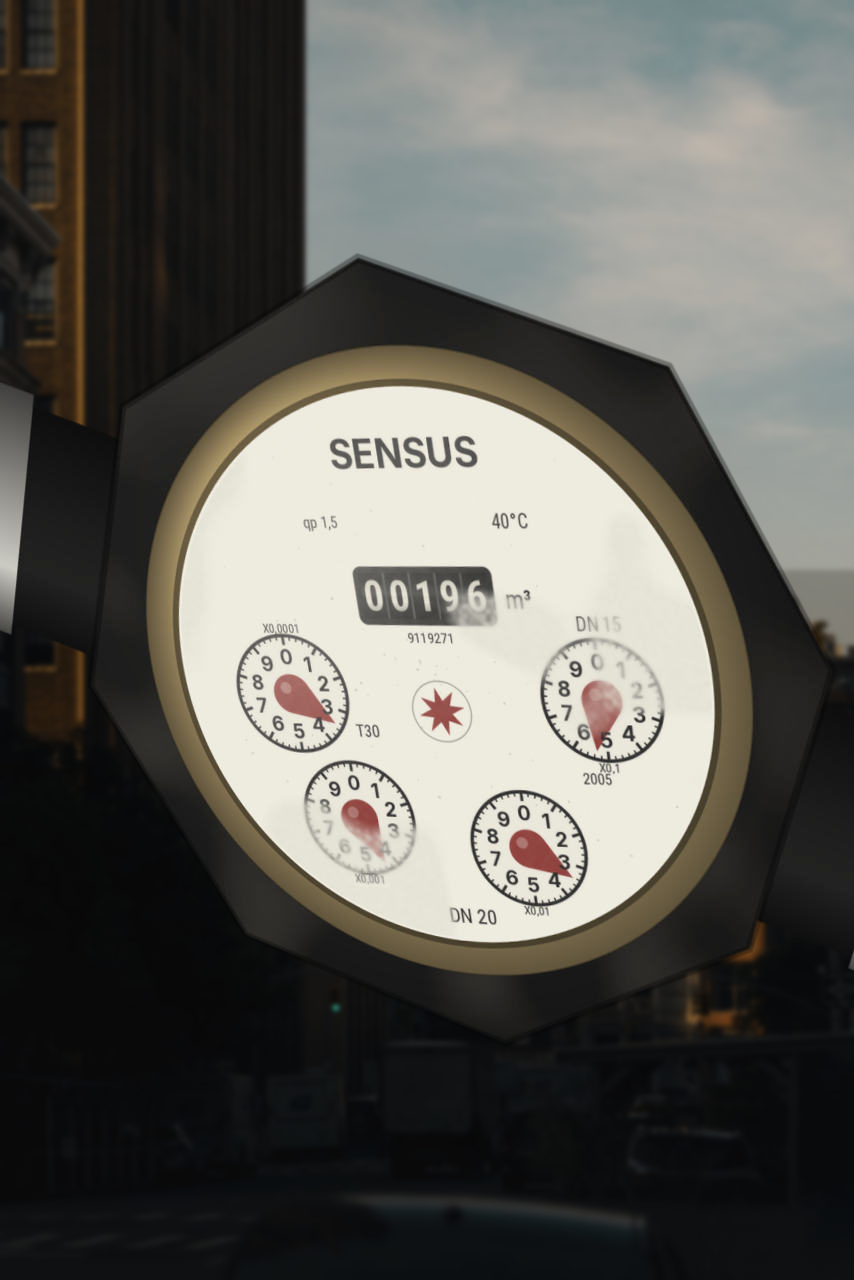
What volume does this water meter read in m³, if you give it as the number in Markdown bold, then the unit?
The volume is **196.5343** m³
